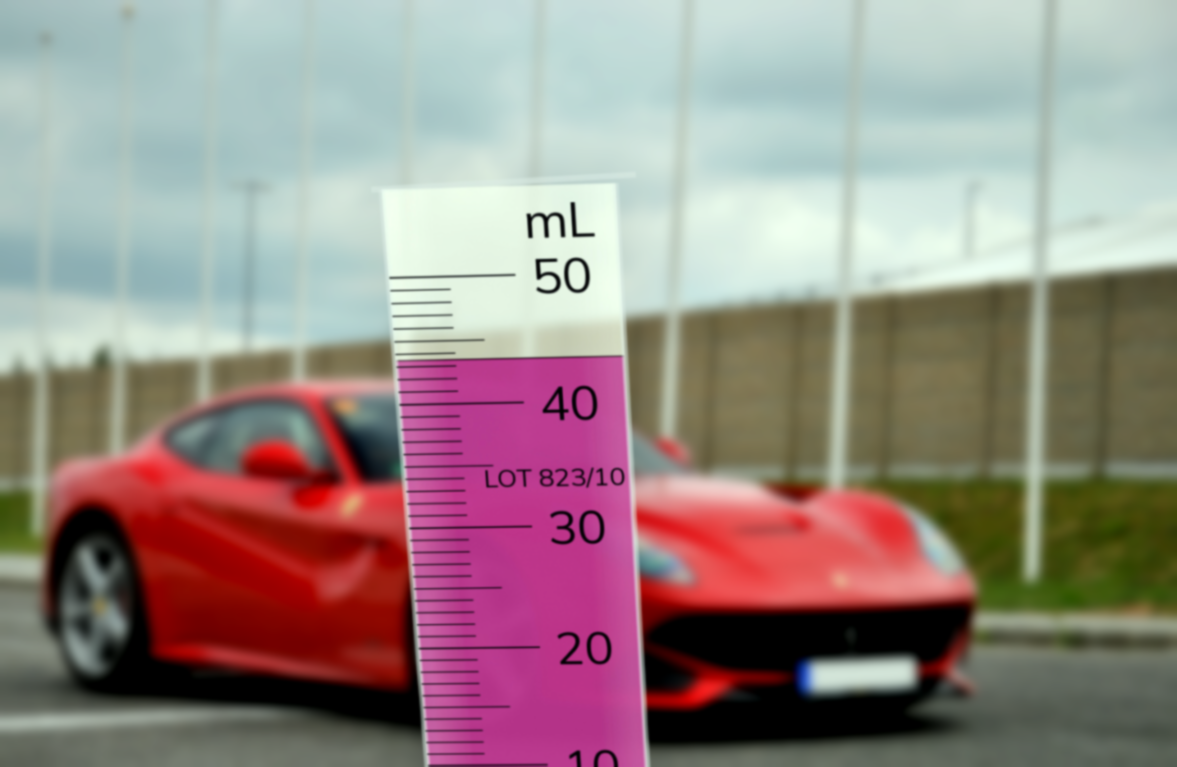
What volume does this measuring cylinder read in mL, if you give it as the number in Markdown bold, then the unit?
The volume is **43.5** mL
